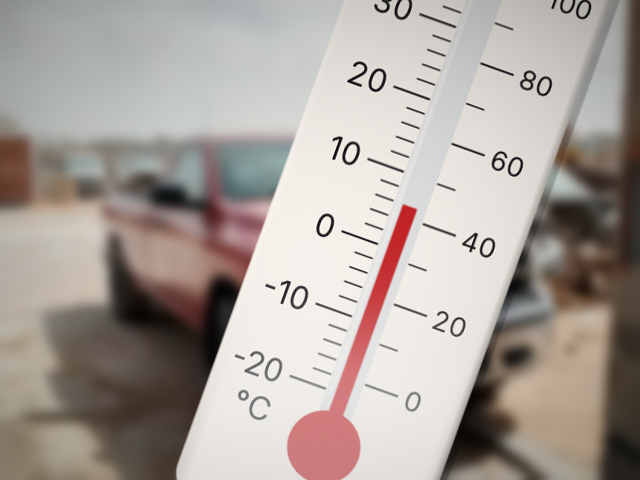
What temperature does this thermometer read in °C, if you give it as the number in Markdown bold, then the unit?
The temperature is **6** °C
